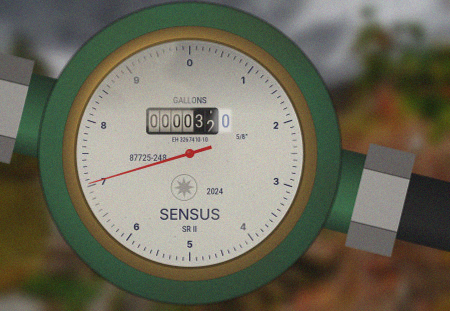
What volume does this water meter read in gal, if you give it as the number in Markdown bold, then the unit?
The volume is **317.0** gal
